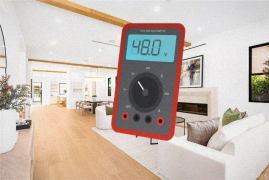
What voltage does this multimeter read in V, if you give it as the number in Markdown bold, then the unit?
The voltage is **48.0** V
